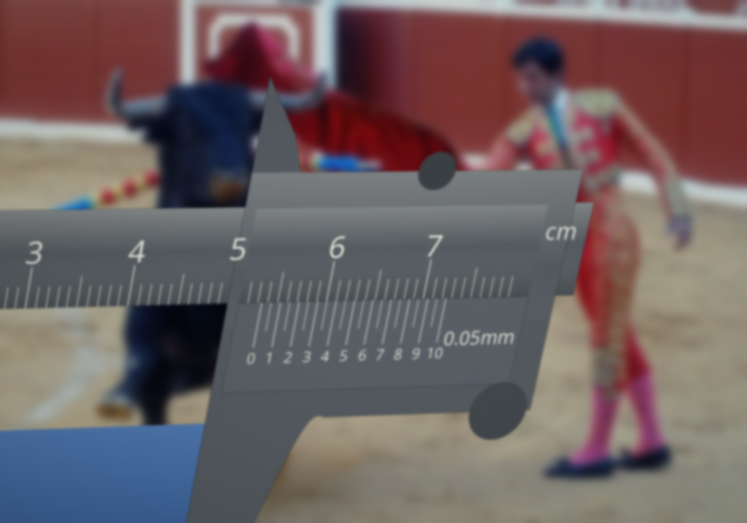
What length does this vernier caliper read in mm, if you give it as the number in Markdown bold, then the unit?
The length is **53.4** mm
